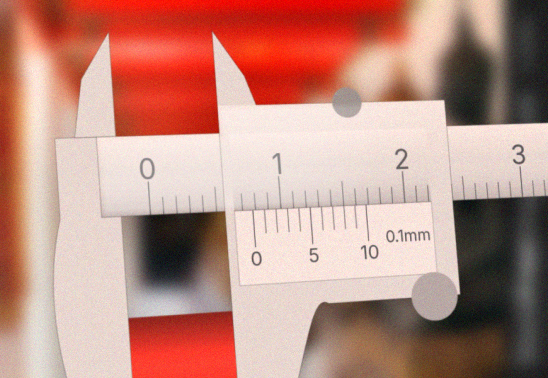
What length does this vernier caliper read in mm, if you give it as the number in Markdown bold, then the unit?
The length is **7.8** mm
